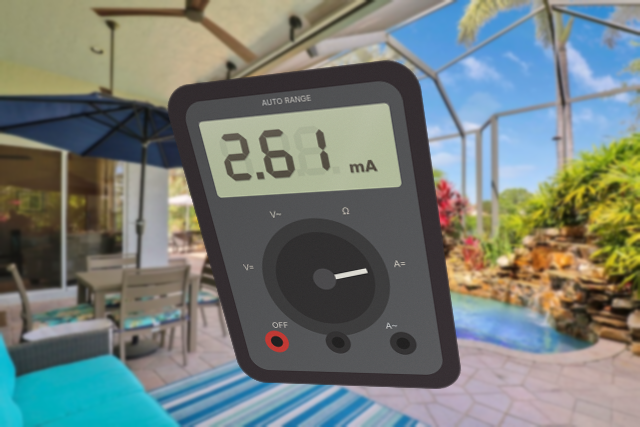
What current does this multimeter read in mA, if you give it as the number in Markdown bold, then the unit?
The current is **2.61** mA
